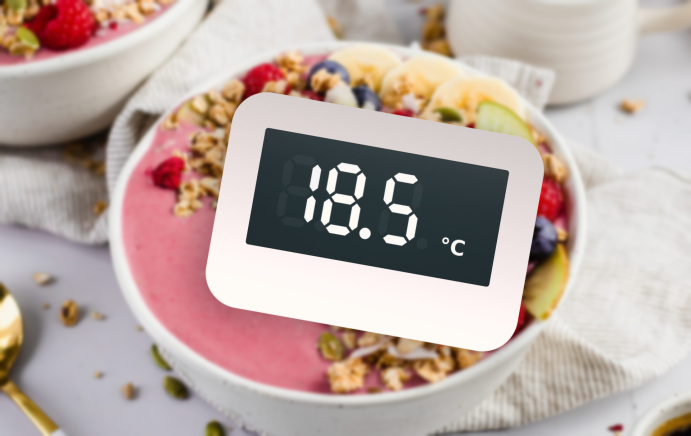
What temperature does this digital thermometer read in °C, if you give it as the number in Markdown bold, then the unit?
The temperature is **18.5** °C
